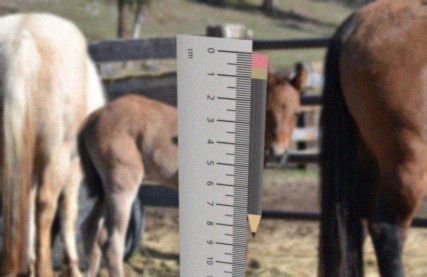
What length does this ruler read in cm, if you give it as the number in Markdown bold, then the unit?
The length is **8.5** cm
